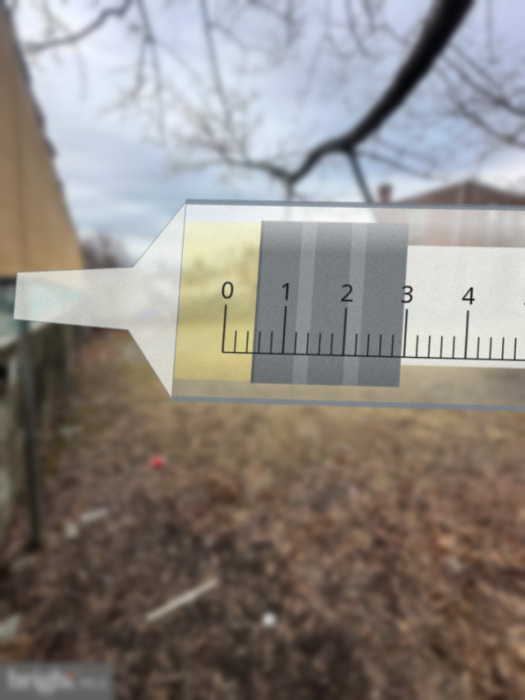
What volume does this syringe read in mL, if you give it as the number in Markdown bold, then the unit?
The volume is **0.5** mL
